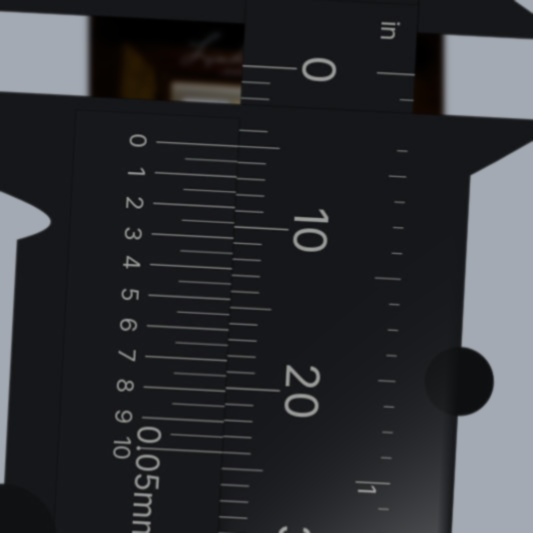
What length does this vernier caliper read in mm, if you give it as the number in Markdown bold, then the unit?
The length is **5.0** mm
